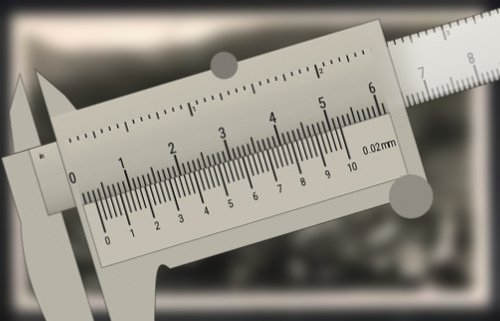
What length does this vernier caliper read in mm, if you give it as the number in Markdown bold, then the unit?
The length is **3.0** mm
